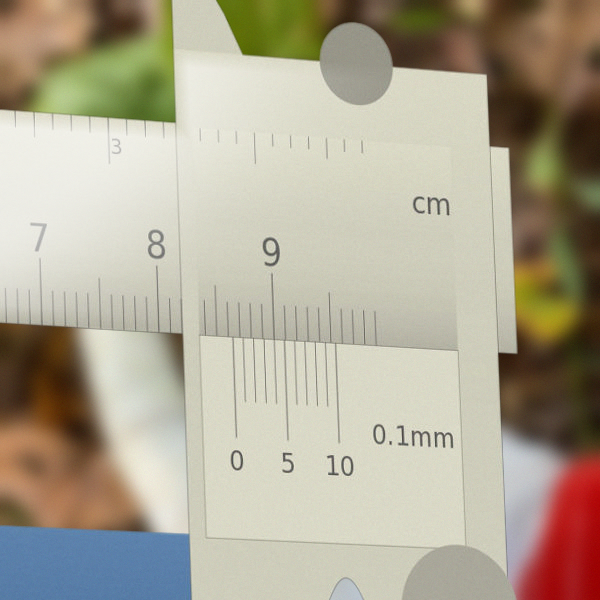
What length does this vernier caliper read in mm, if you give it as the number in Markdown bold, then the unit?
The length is **86.4** mm
